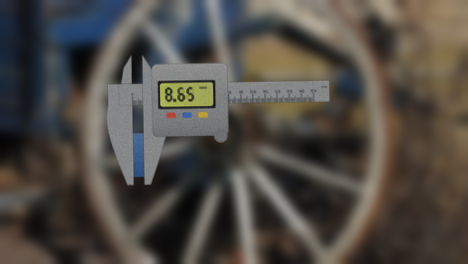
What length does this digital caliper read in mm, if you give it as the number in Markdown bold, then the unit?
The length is **8.65** mm
